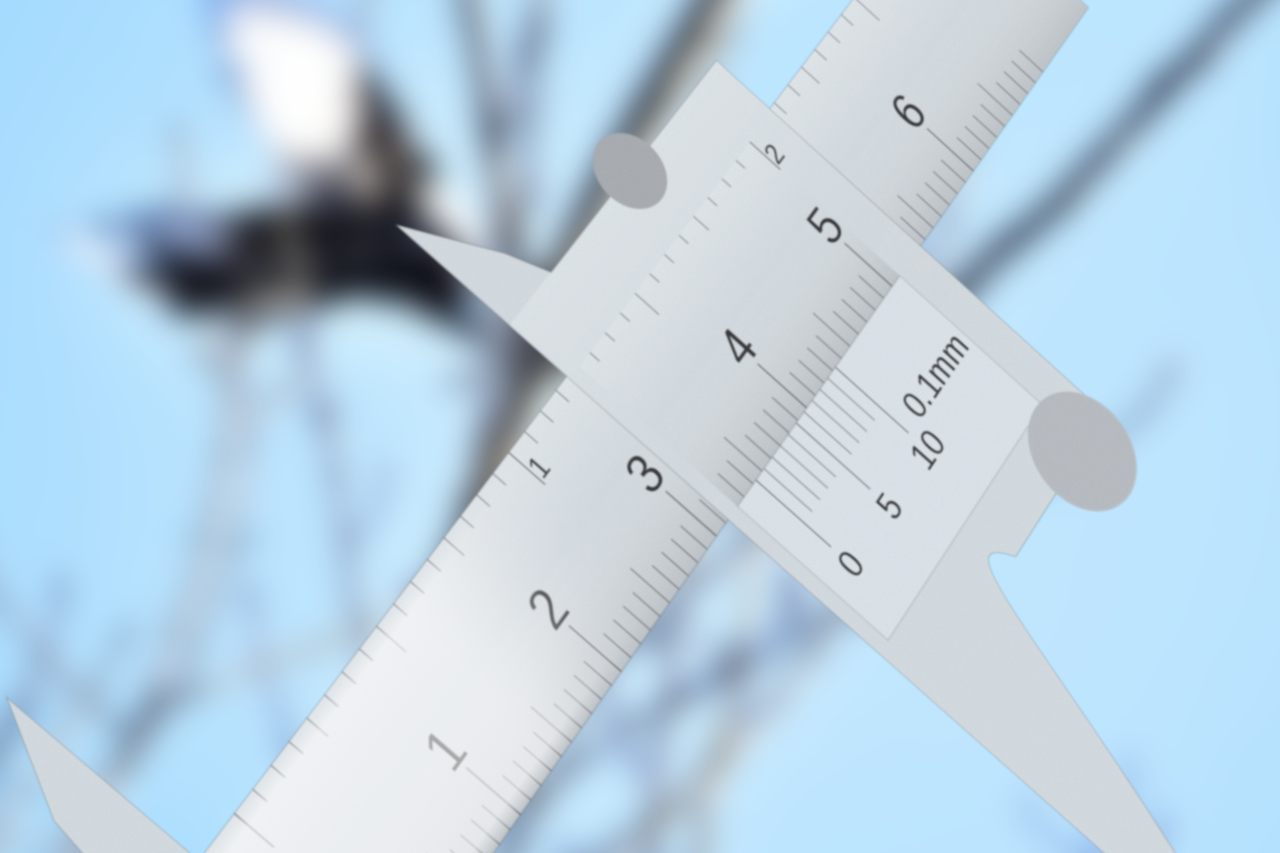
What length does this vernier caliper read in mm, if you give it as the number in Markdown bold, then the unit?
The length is **34.3** mm
